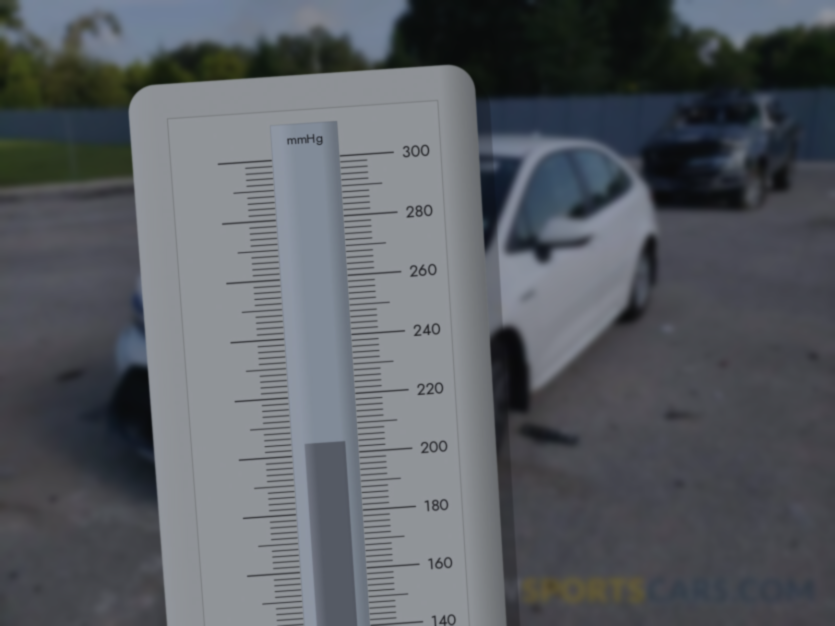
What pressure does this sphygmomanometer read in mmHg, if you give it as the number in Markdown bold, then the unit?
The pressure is **204** mmHg
